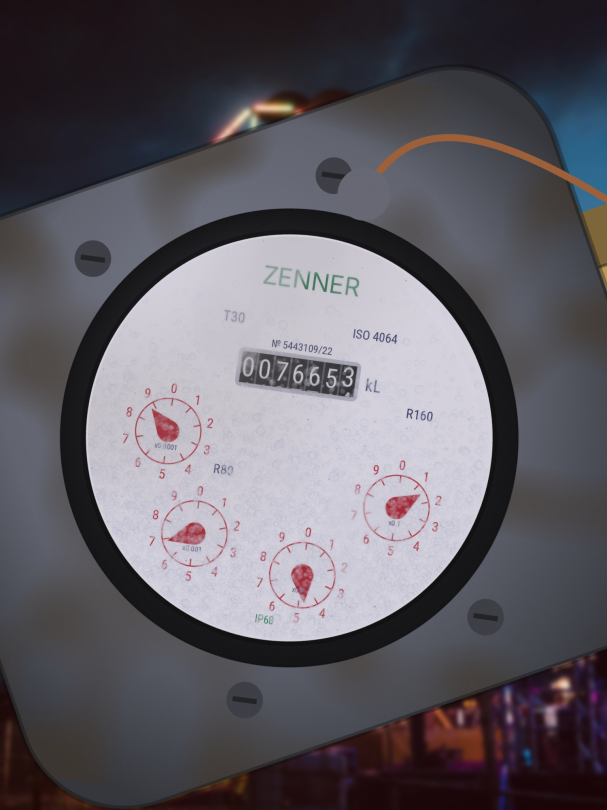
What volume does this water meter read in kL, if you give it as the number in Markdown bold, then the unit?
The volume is **76653.1468** kL
